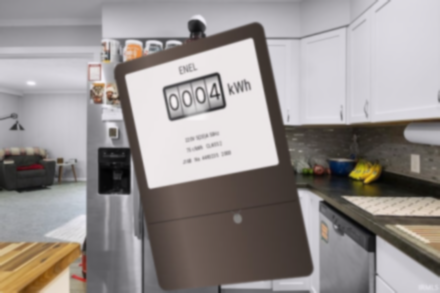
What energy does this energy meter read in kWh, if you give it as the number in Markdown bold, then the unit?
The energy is **4** kWh
